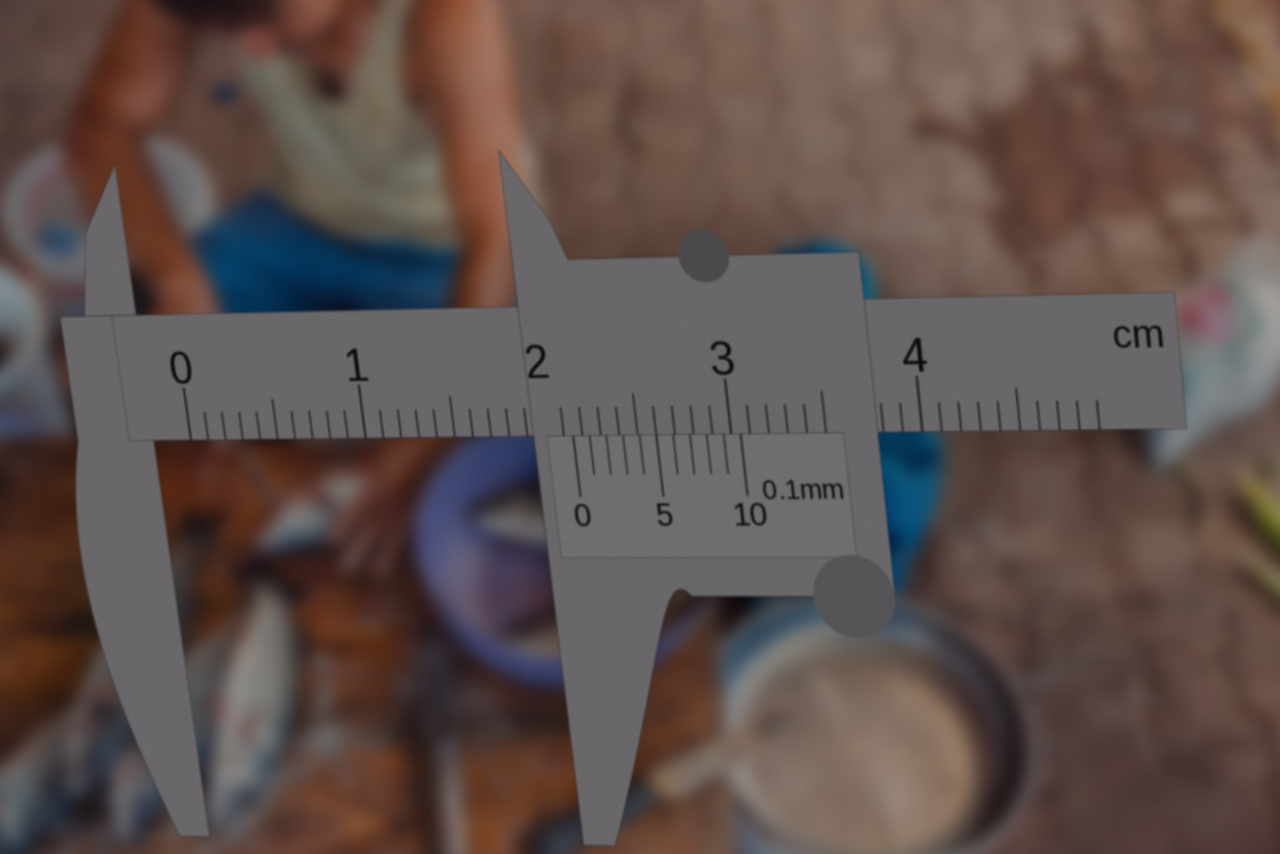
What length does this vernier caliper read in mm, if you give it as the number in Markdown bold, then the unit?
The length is **21.5** mm
